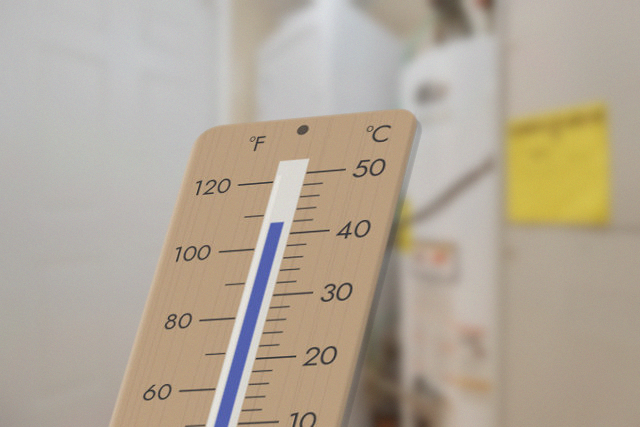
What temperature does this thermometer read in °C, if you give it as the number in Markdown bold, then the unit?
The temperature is **42** °C
